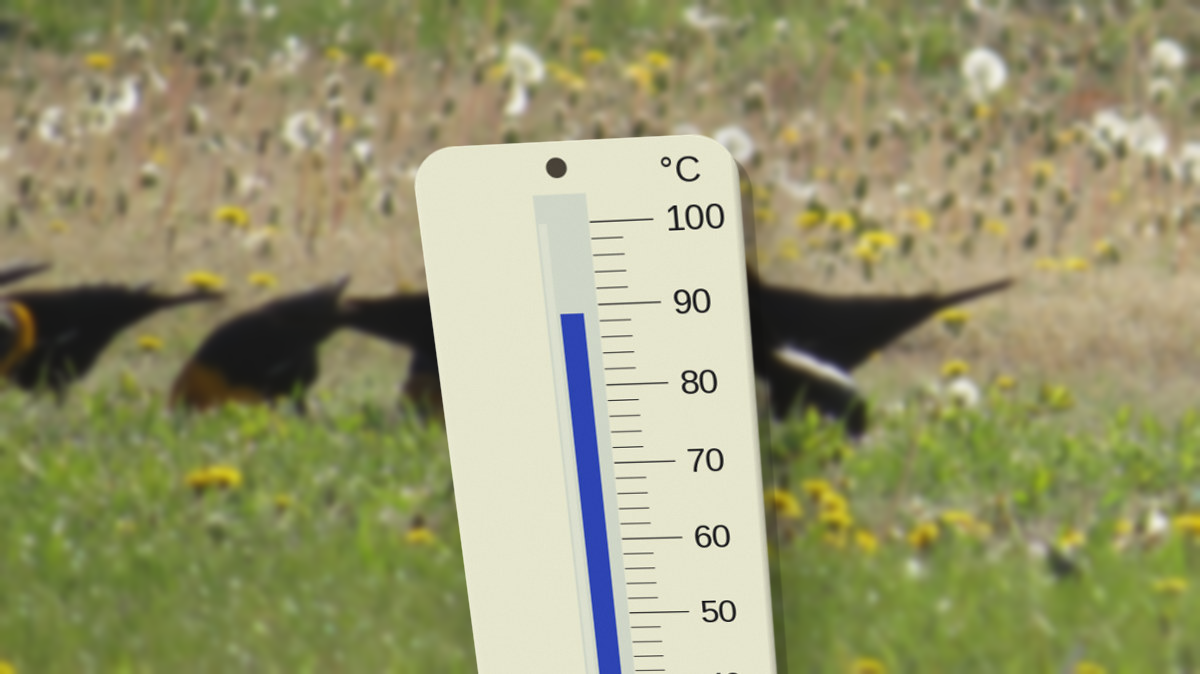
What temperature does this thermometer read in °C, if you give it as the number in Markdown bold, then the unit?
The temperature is **89** °C
